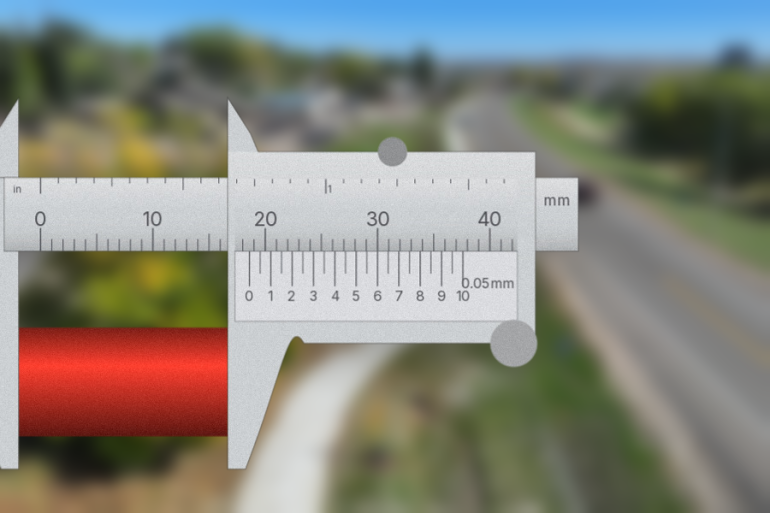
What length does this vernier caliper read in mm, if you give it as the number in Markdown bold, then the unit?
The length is **18.6** mm
